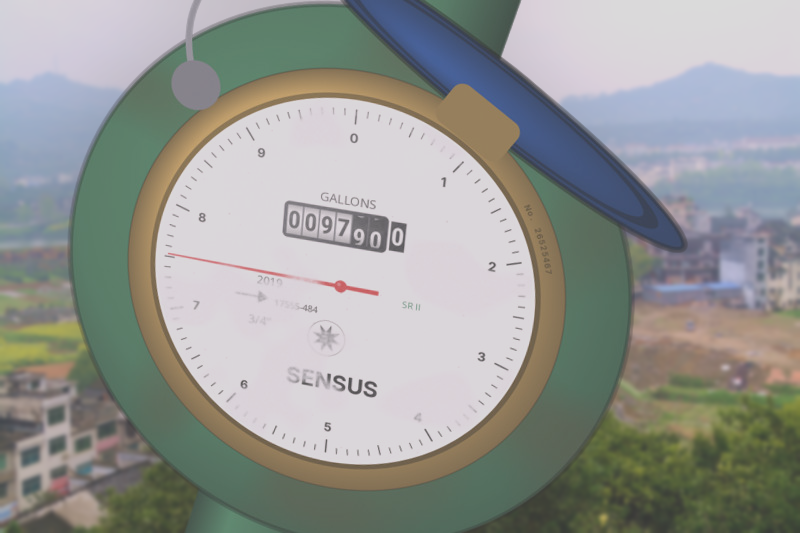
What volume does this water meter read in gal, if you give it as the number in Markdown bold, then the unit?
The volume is **97897.5** gal
